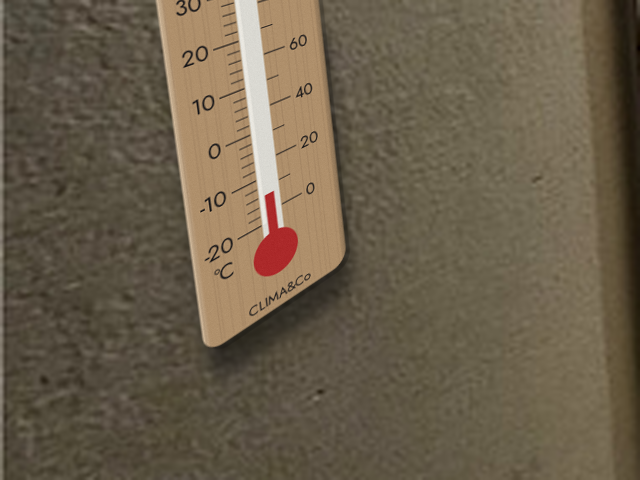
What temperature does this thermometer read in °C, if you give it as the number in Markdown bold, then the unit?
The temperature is **-14** °C
